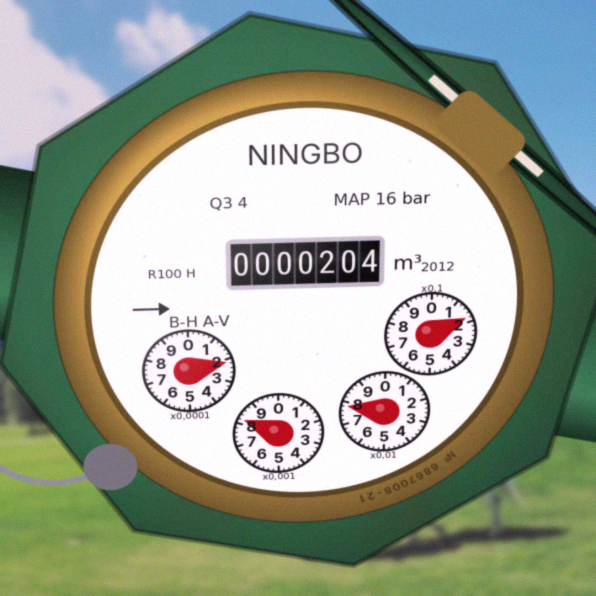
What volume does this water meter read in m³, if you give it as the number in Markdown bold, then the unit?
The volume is **204.1782** m³
